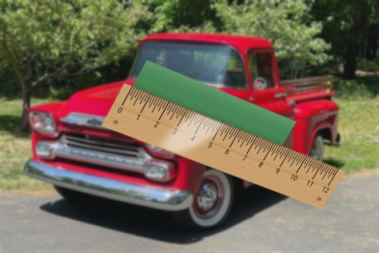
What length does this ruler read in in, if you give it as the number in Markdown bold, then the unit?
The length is **8.5** in
